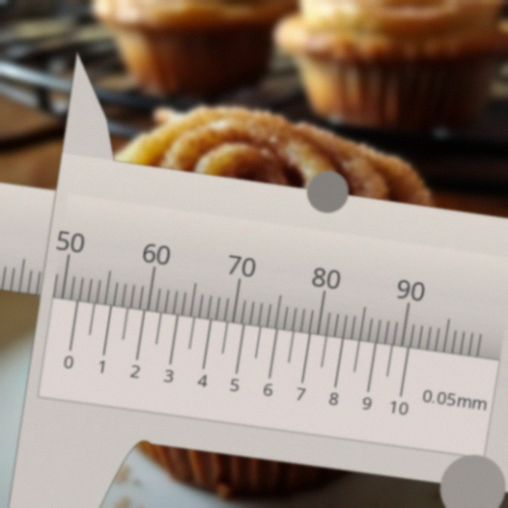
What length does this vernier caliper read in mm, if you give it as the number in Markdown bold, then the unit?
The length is **51.8** mm
